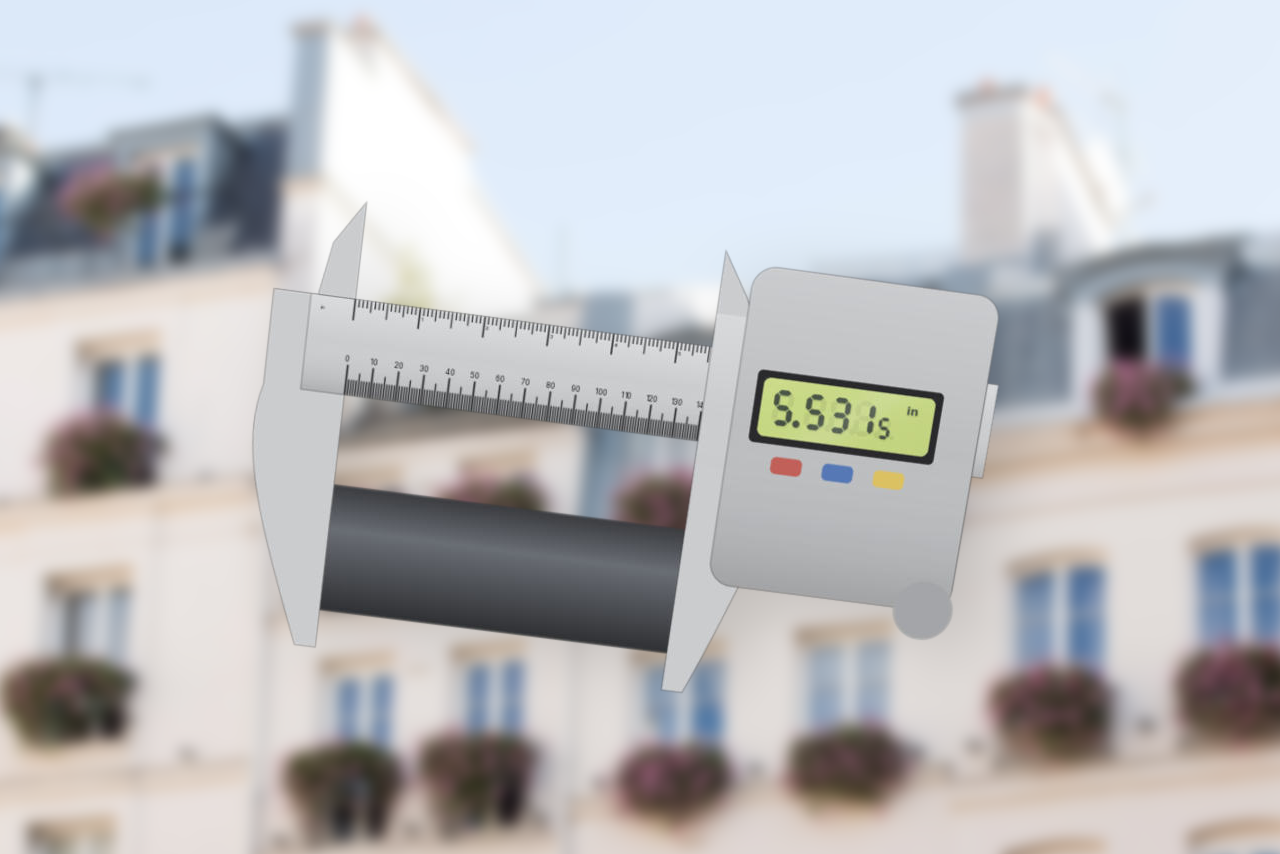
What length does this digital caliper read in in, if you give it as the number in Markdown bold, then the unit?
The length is **5.5315** in
